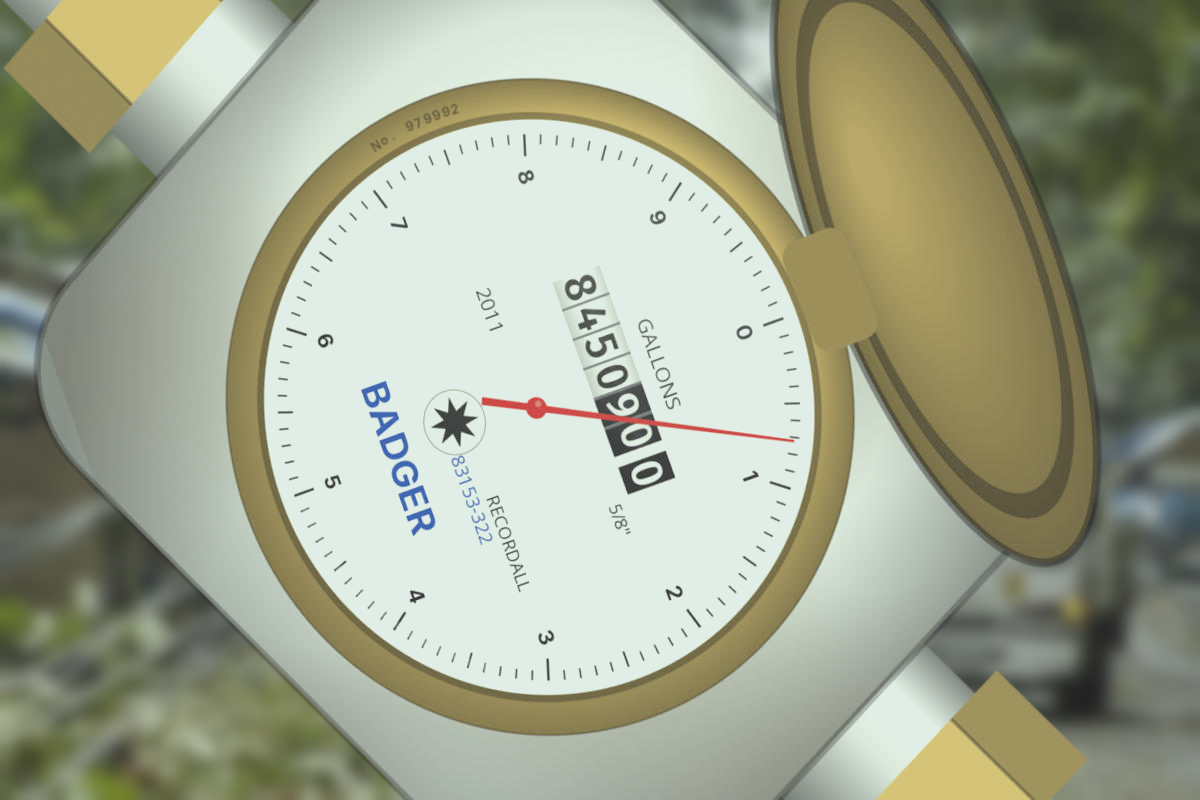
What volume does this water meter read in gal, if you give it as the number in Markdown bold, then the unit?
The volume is **8450900.7** gal
